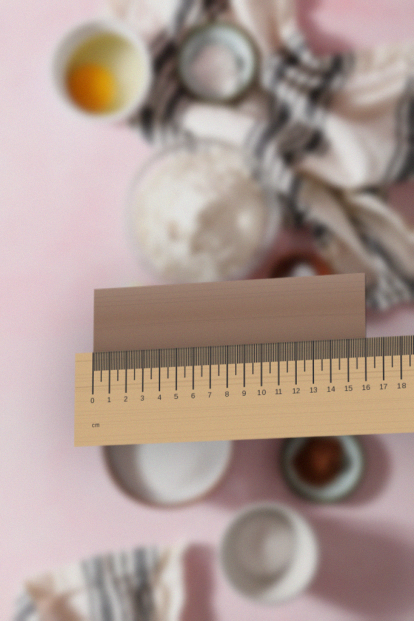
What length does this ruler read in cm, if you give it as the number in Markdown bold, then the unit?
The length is **16** cm
